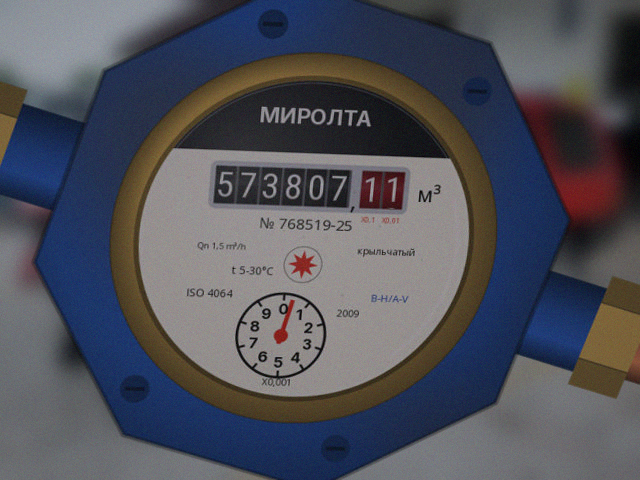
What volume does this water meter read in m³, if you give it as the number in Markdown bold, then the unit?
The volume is **573807.110** m³
